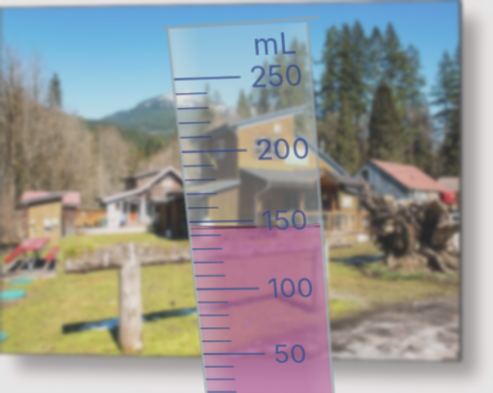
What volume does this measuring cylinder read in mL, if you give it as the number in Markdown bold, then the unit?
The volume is **145** mL
